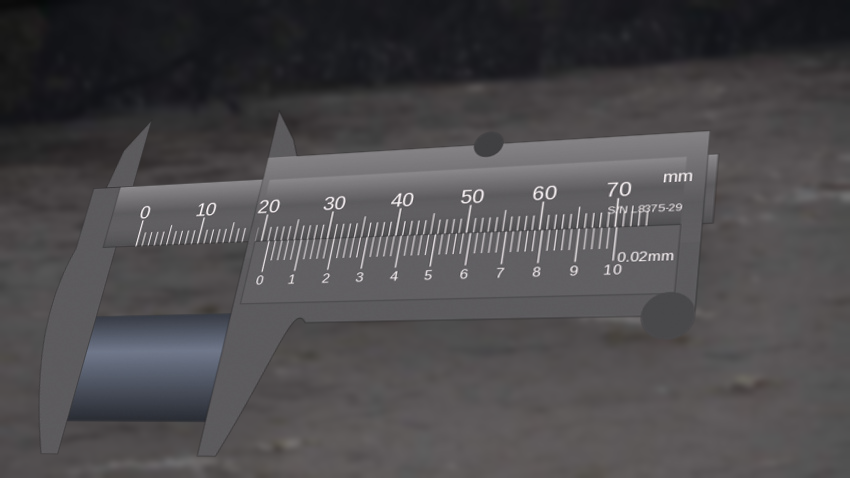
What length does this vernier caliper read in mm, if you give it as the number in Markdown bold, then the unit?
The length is **21.2** mm
